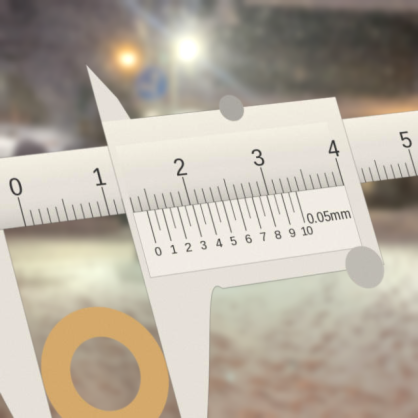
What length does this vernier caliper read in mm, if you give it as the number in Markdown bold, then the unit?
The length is **14.6** mm
